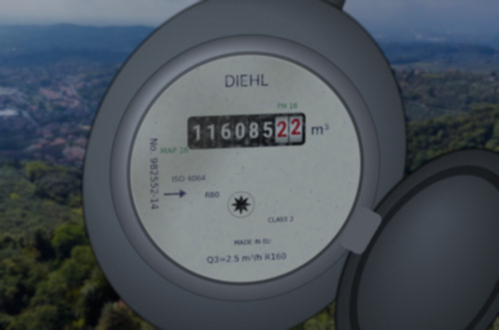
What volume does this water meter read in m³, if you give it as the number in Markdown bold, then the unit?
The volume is **116085.22** m³
